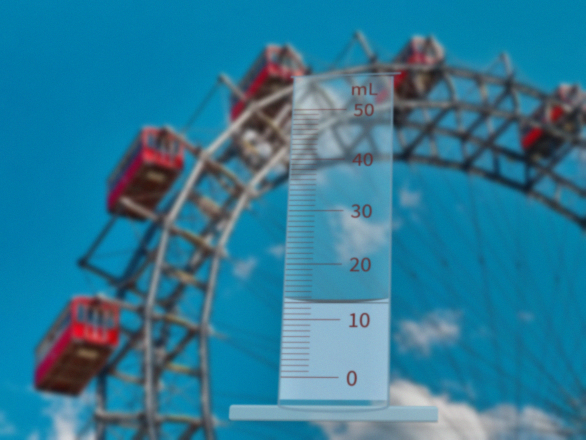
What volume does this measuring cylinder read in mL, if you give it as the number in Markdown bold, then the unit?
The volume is **13** mL
